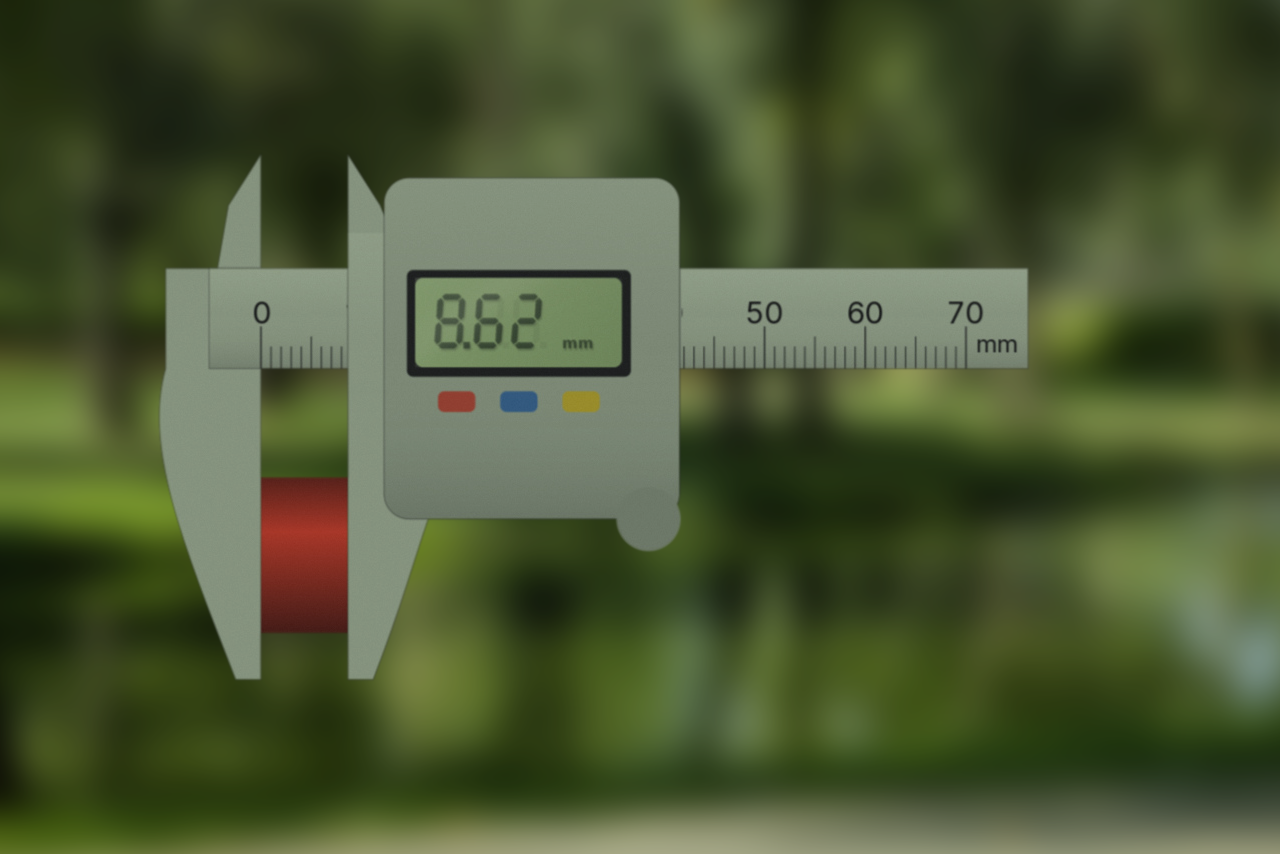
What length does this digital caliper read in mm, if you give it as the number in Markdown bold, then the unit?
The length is **8.62** mm
